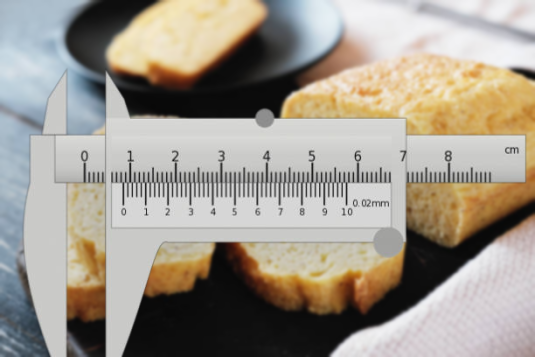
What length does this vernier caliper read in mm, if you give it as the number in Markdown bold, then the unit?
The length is **8.5** mm
